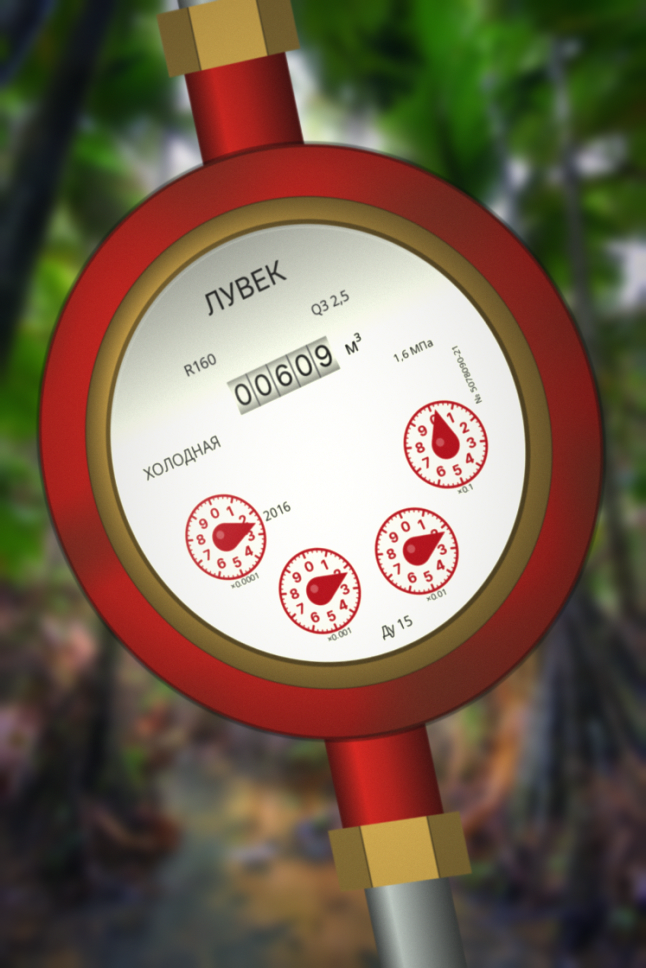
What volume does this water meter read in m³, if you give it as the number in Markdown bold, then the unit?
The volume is **609.0222** m³
